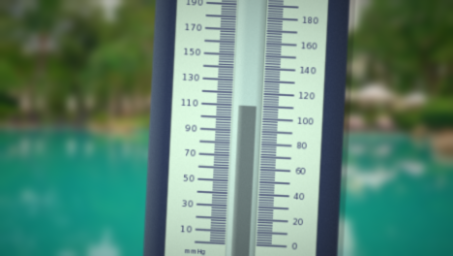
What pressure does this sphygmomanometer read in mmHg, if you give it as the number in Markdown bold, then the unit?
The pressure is **110** mmHg
